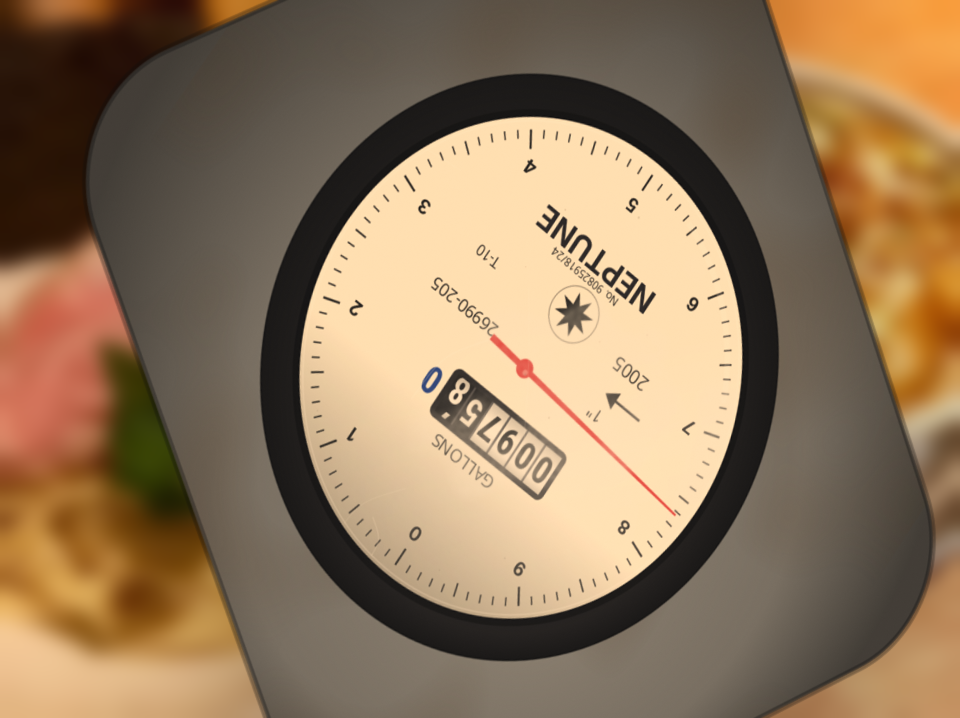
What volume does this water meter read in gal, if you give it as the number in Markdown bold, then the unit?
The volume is **97577.6** gal
